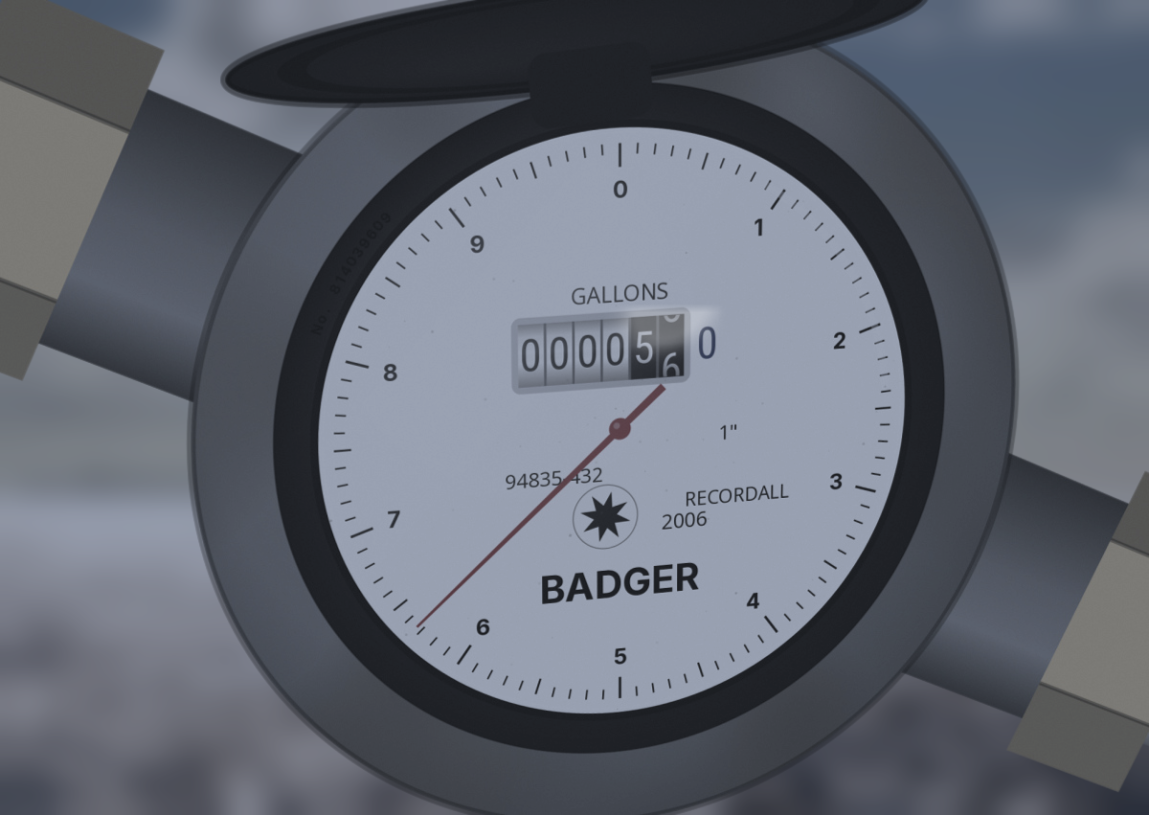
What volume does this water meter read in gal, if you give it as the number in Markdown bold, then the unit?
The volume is **556.3** gal
